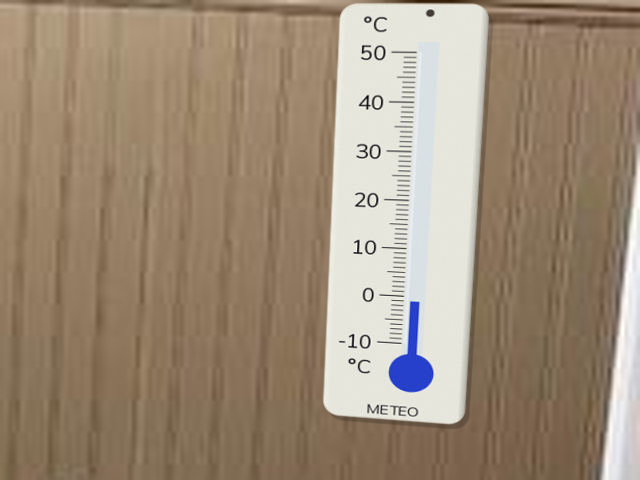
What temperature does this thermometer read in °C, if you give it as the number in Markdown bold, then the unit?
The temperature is **-1** °C
